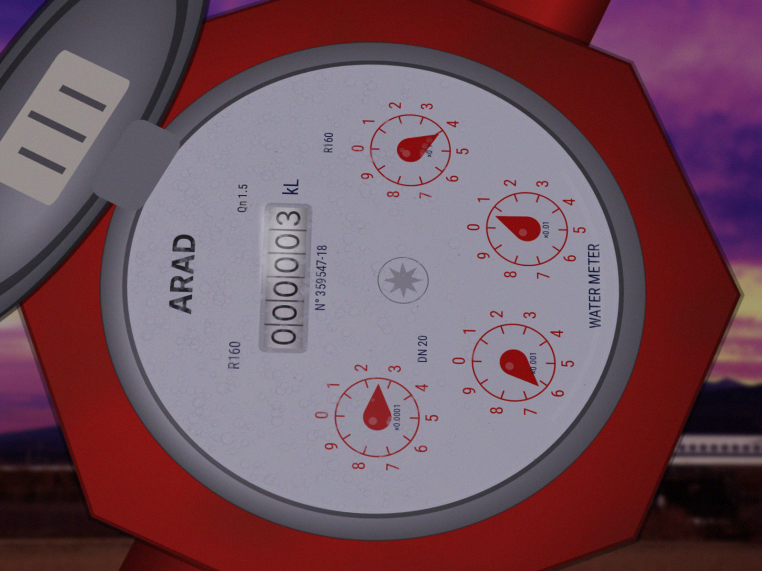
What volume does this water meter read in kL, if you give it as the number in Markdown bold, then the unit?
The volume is **3.4062** kL
